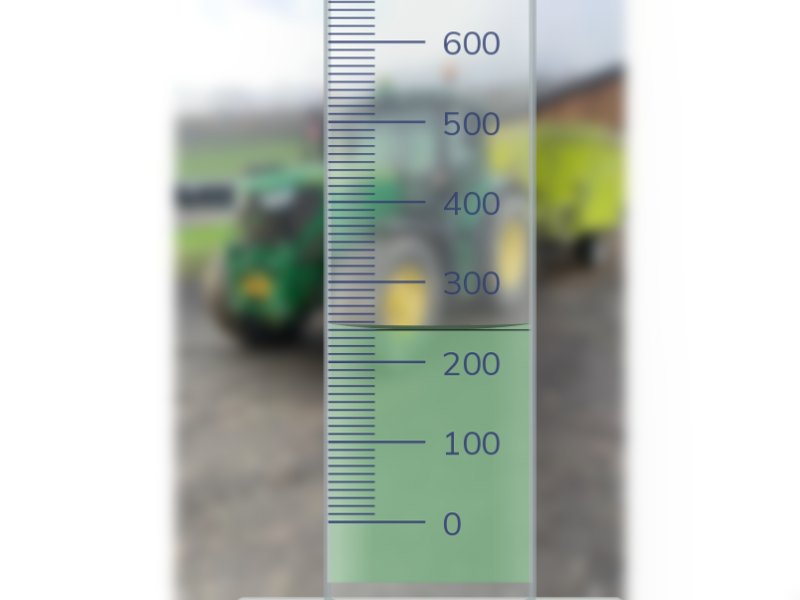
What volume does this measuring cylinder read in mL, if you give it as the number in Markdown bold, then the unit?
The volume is **240** mL
